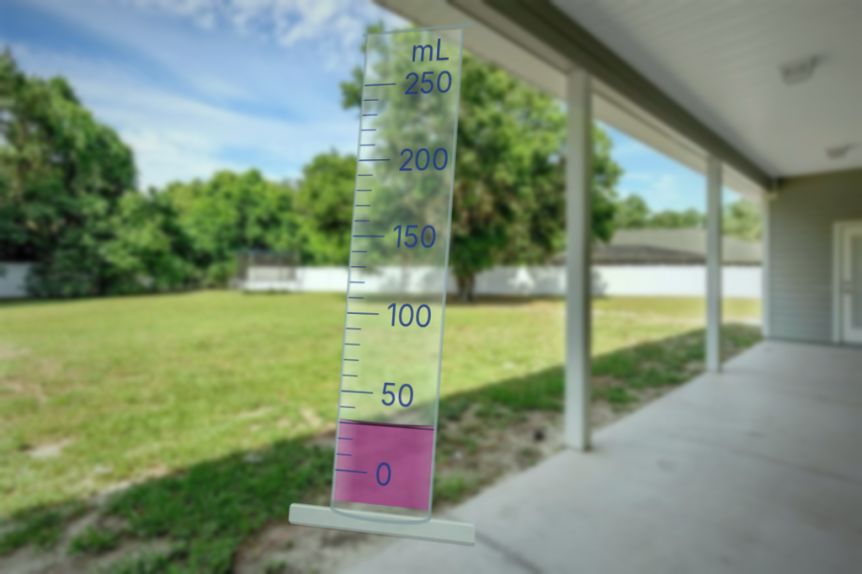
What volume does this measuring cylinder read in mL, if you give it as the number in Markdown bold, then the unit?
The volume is **30** mL
